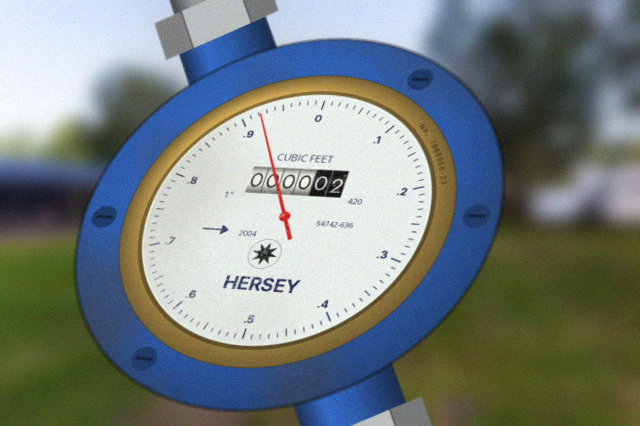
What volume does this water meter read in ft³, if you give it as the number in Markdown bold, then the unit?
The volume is **1.92** ft³
